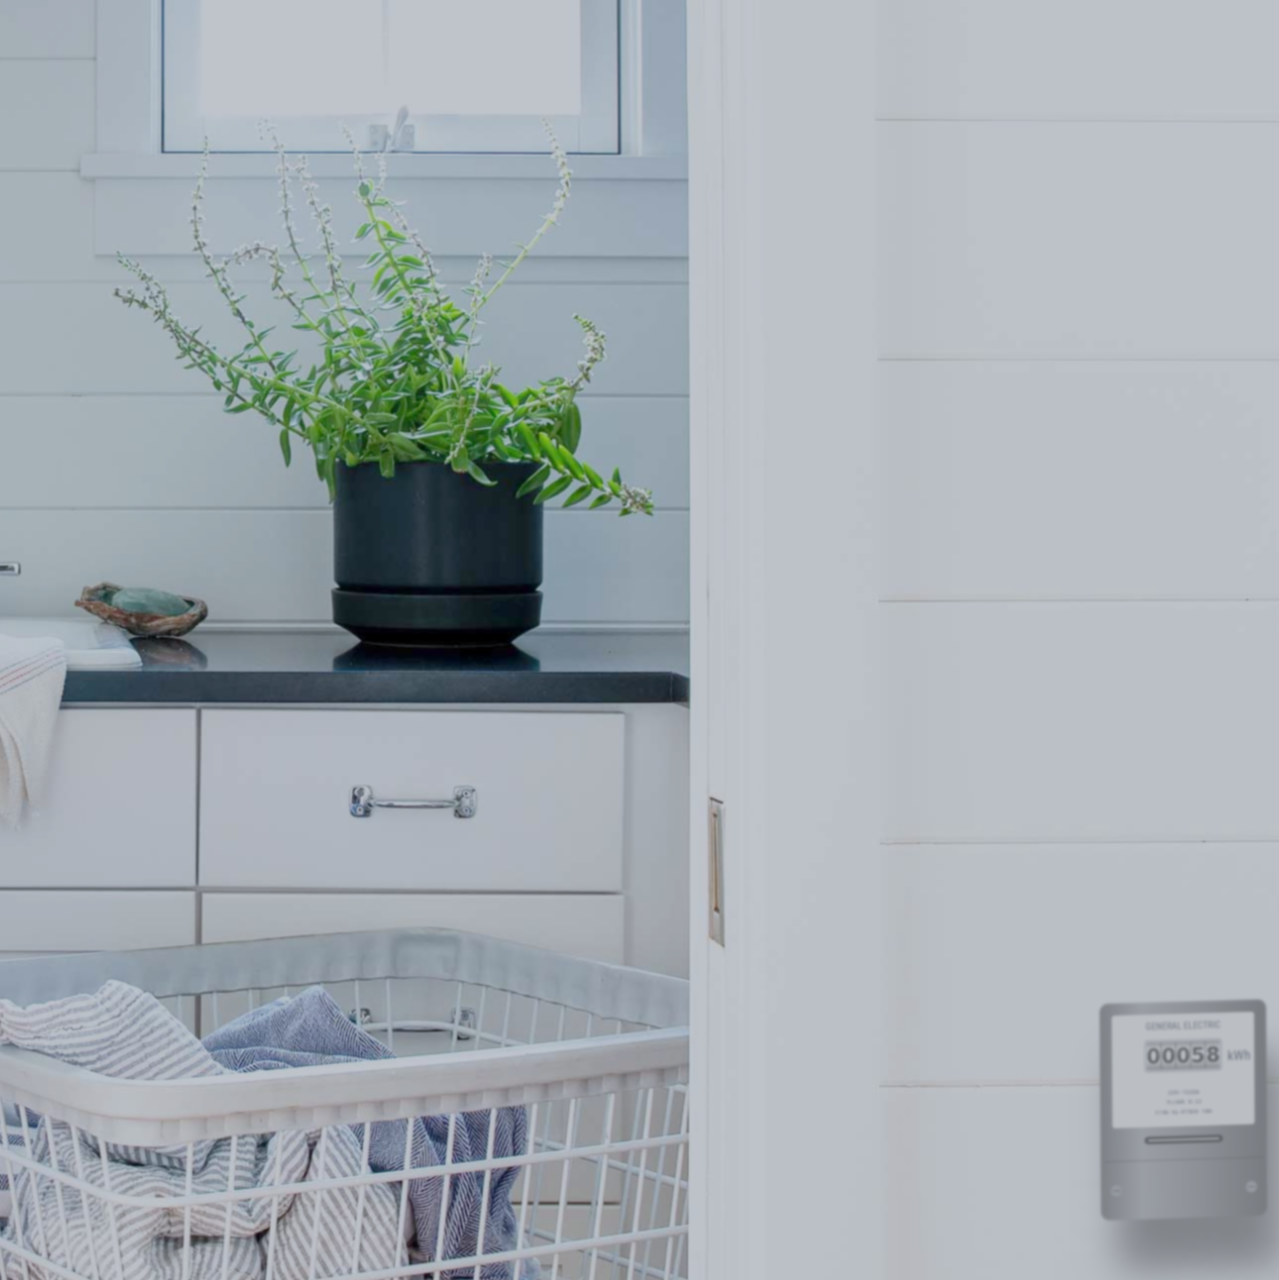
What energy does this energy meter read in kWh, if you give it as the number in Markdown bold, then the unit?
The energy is **58** kWh
